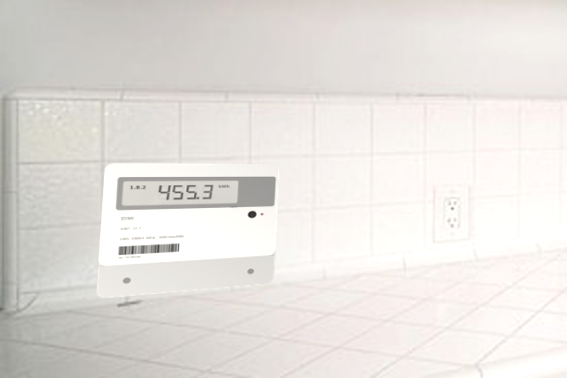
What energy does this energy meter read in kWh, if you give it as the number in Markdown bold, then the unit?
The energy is **455.3** kWh
